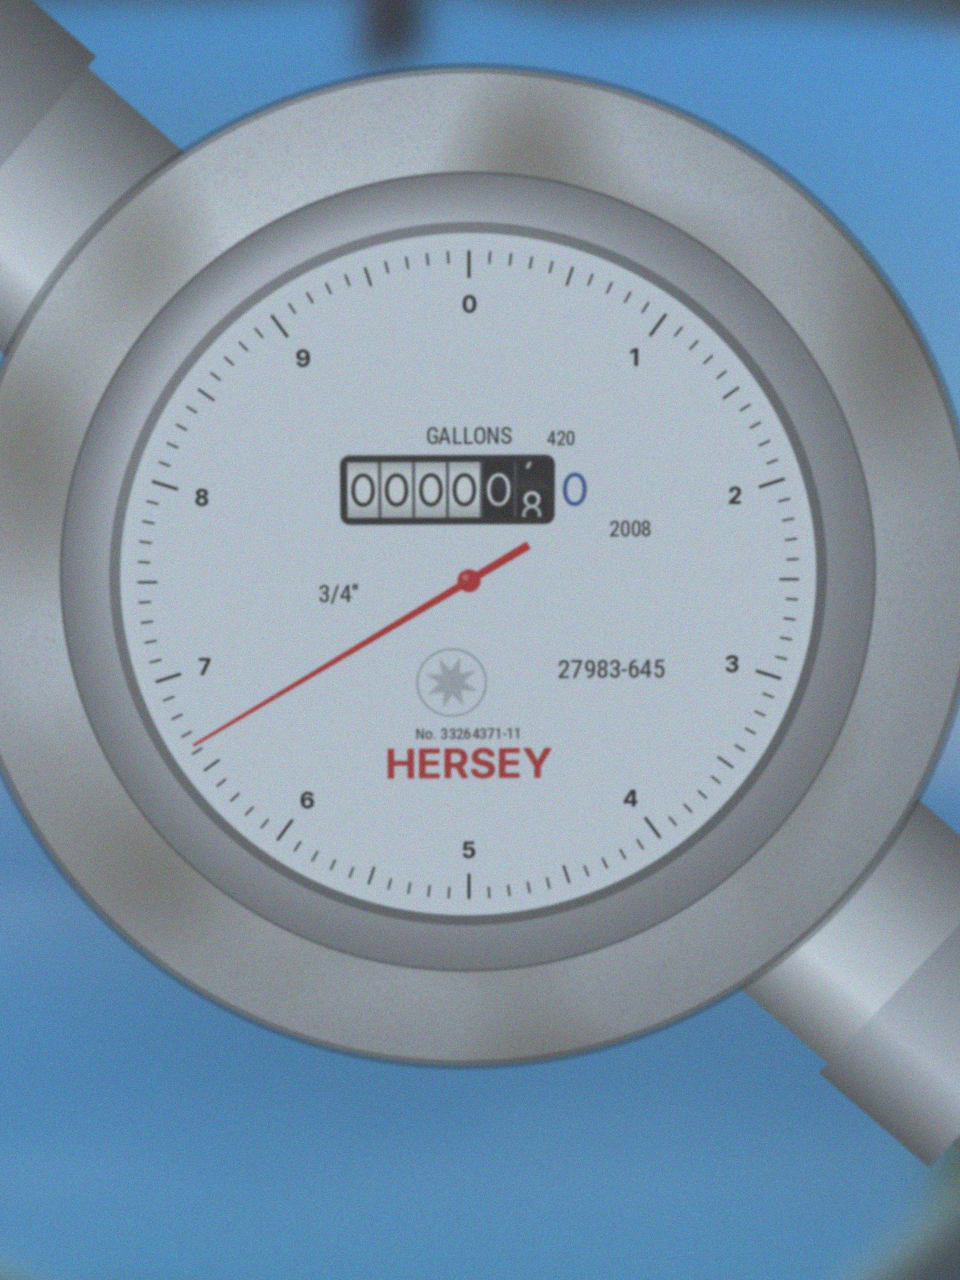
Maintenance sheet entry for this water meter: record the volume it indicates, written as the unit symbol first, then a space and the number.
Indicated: gal 76.6
